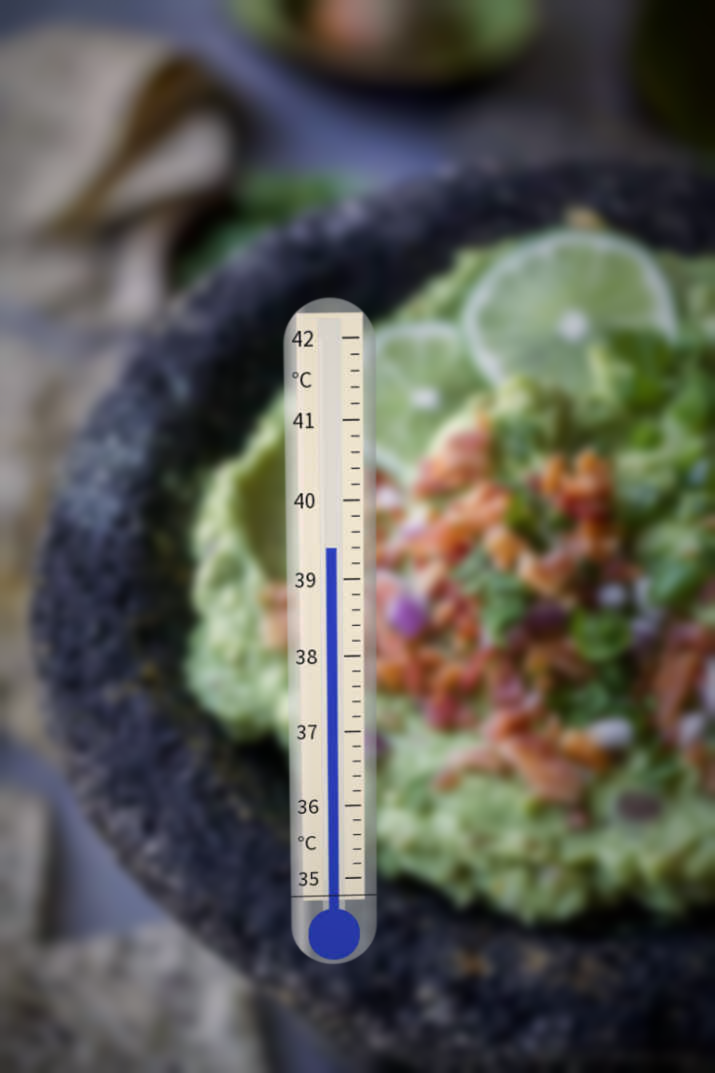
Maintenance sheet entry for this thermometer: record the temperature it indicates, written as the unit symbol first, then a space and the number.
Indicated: °C 39.4
